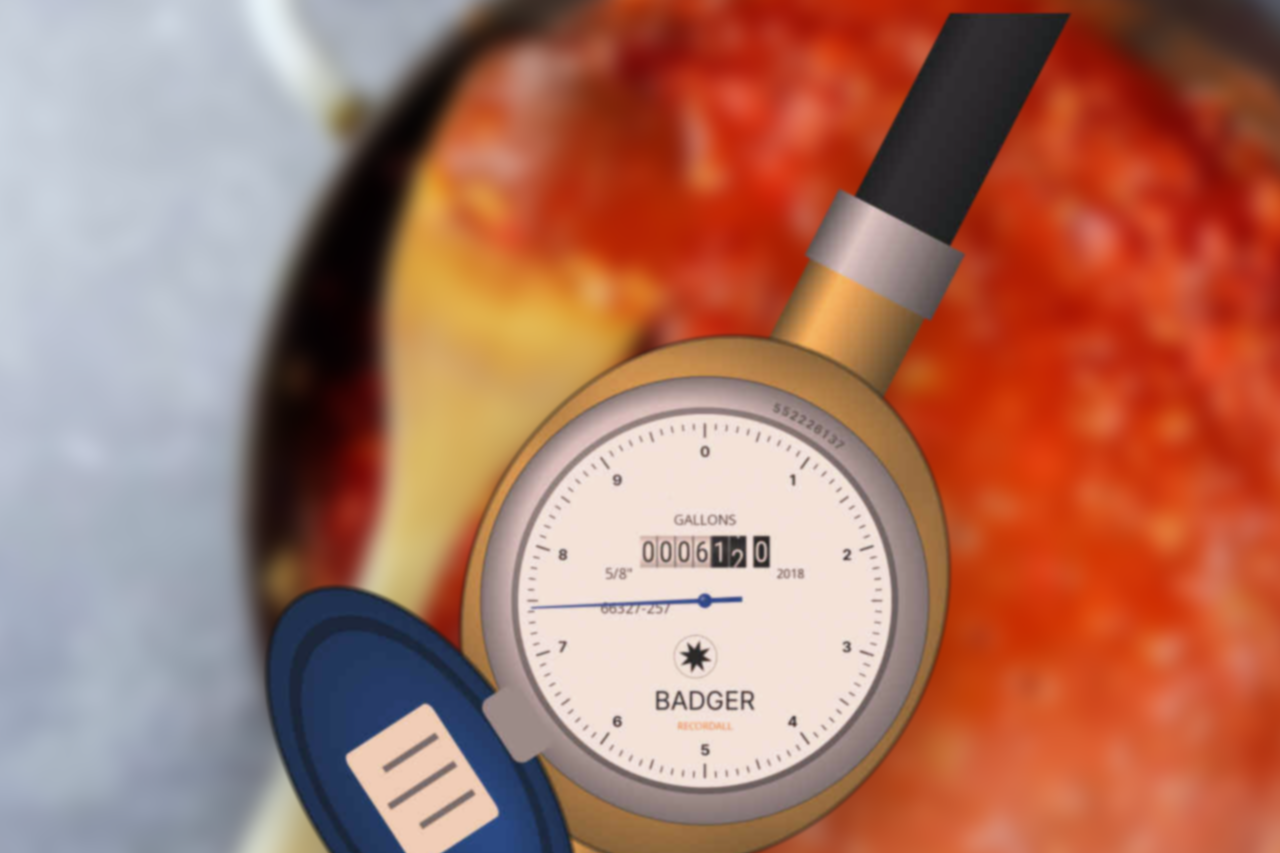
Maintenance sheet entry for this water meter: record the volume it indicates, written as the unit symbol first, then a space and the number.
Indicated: gal 6117.4
